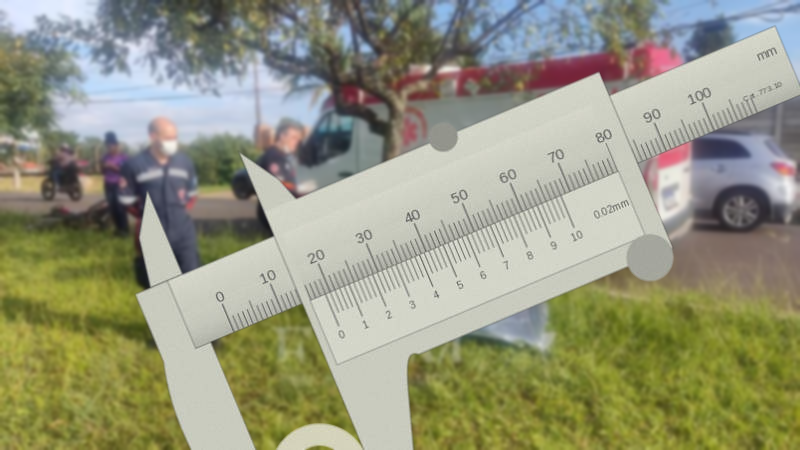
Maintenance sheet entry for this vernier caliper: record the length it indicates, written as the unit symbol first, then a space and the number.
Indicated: mm 19.0
